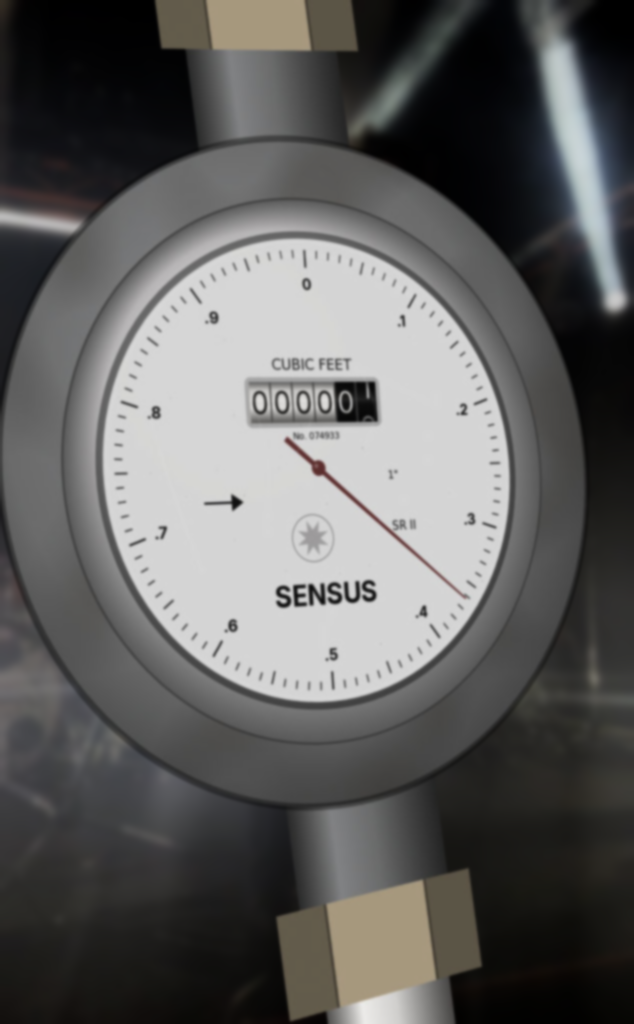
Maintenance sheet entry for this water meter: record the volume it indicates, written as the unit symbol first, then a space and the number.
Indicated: ft³ 1.36
